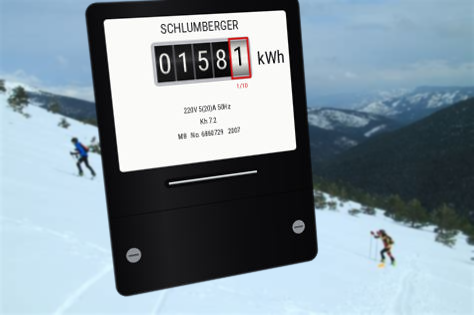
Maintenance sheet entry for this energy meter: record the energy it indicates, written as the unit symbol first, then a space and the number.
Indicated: kWh 158.1
